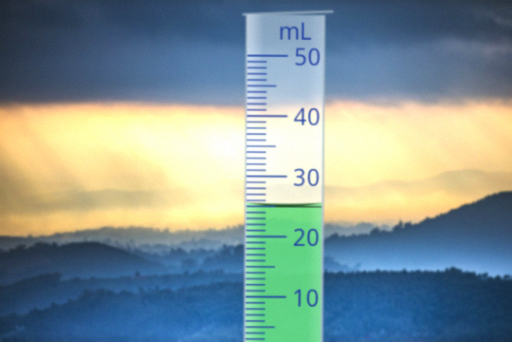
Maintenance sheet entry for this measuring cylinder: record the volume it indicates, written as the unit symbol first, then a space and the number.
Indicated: mL 25
